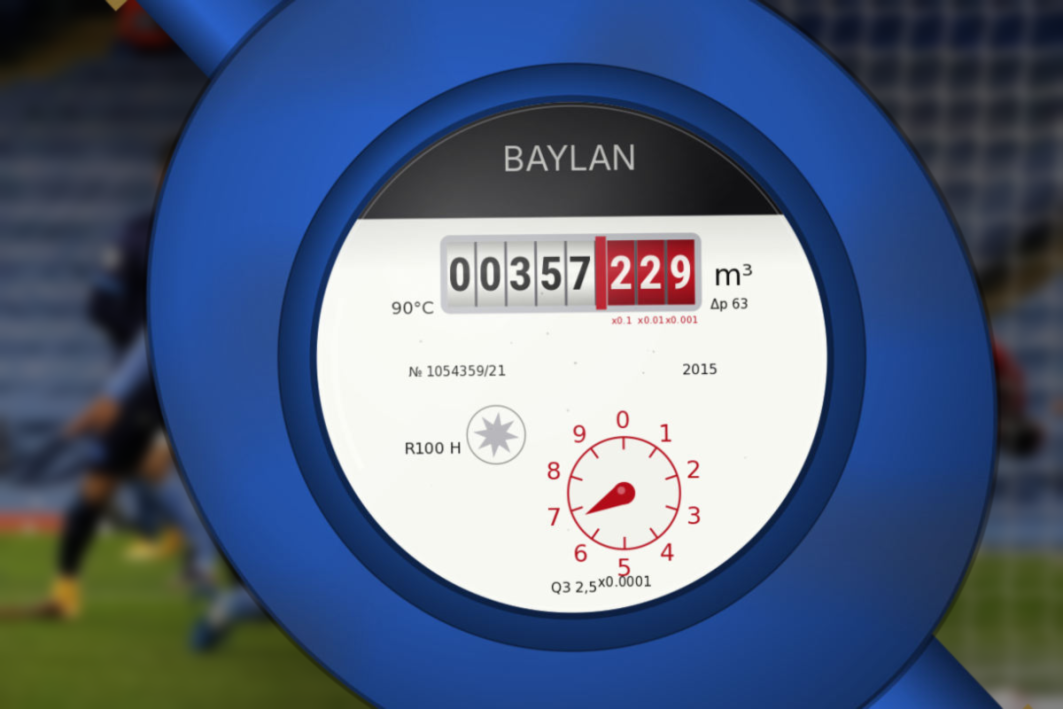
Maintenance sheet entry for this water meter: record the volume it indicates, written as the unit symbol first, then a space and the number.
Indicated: m³ 357.2296
